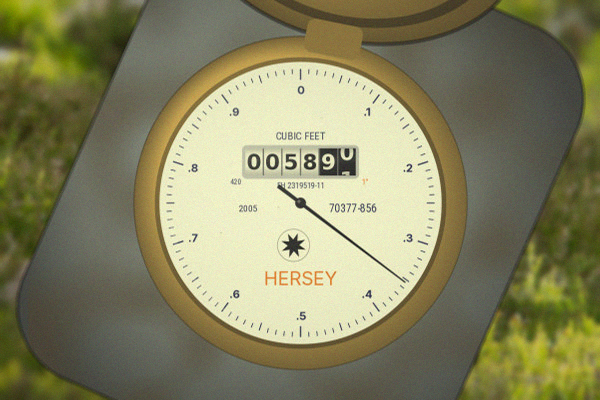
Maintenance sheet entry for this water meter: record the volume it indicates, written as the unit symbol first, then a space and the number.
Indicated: ft³ 5890.35
